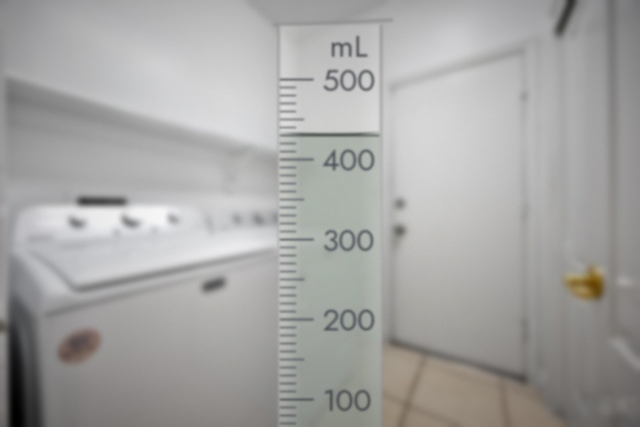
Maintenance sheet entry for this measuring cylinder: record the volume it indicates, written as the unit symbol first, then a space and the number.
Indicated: mL 430
